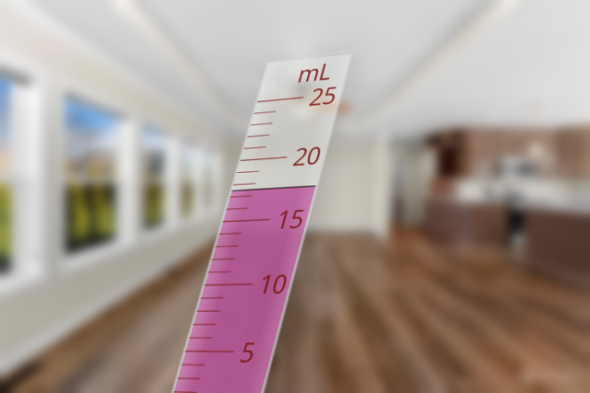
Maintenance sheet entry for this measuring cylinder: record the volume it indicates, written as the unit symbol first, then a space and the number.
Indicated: mL 17.5
